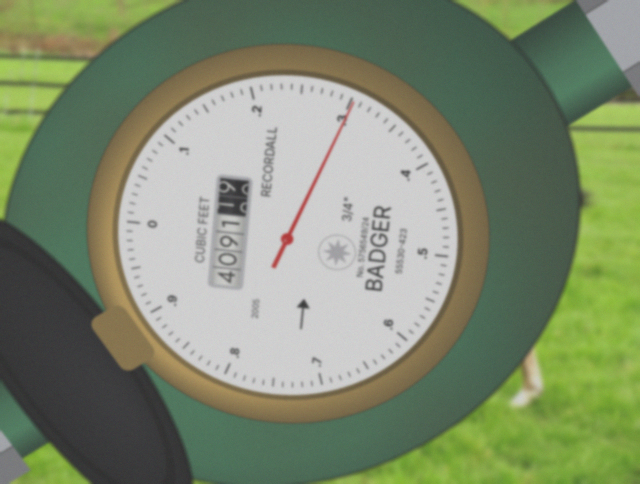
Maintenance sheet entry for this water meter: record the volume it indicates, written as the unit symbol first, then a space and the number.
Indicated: ft³ 409119.30
